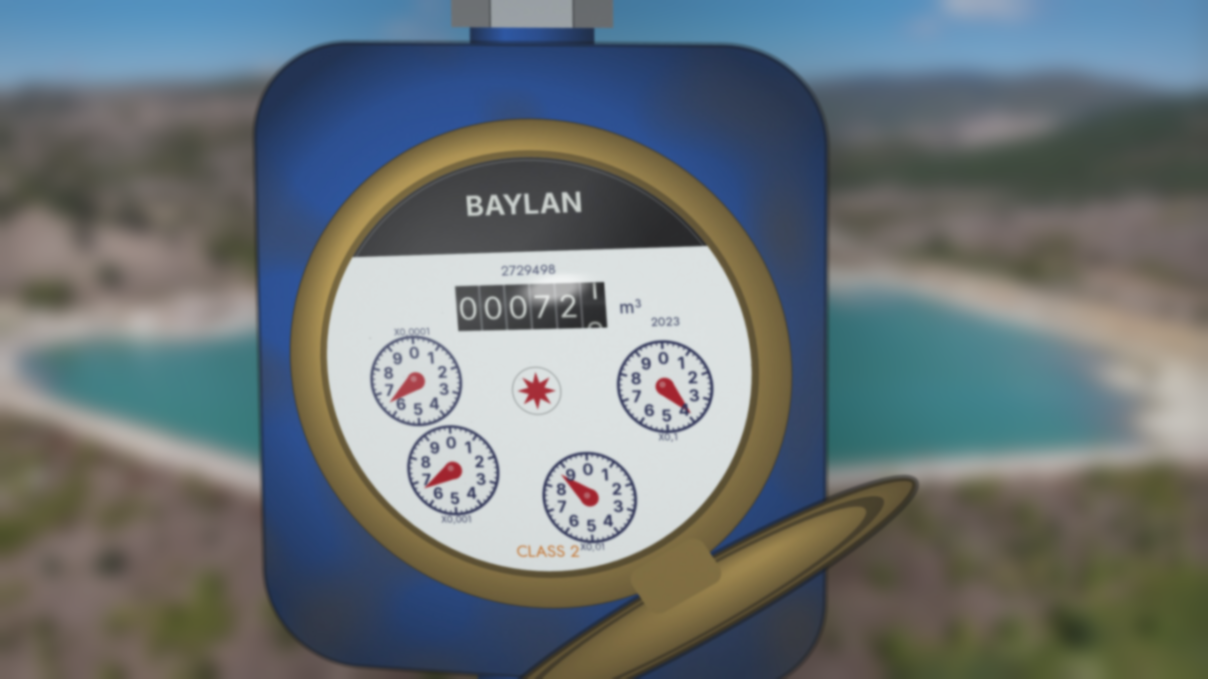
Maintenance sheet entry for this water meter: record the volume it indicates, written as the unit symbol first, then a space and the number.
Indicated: m³ 721.3866
